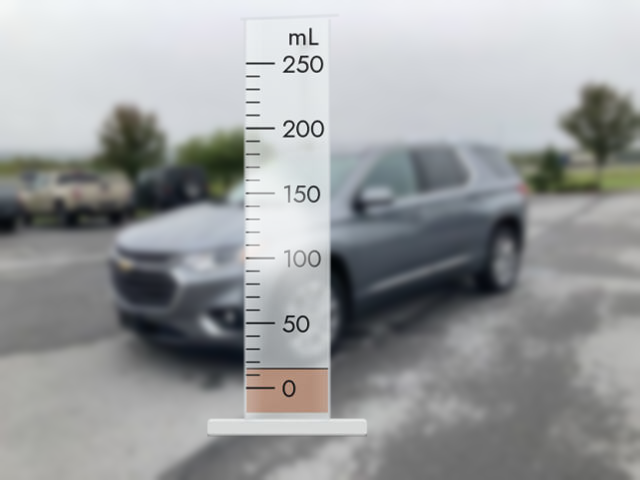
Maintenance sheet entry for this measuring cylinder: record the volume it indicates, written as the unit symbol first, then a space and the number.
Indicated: mL 15
